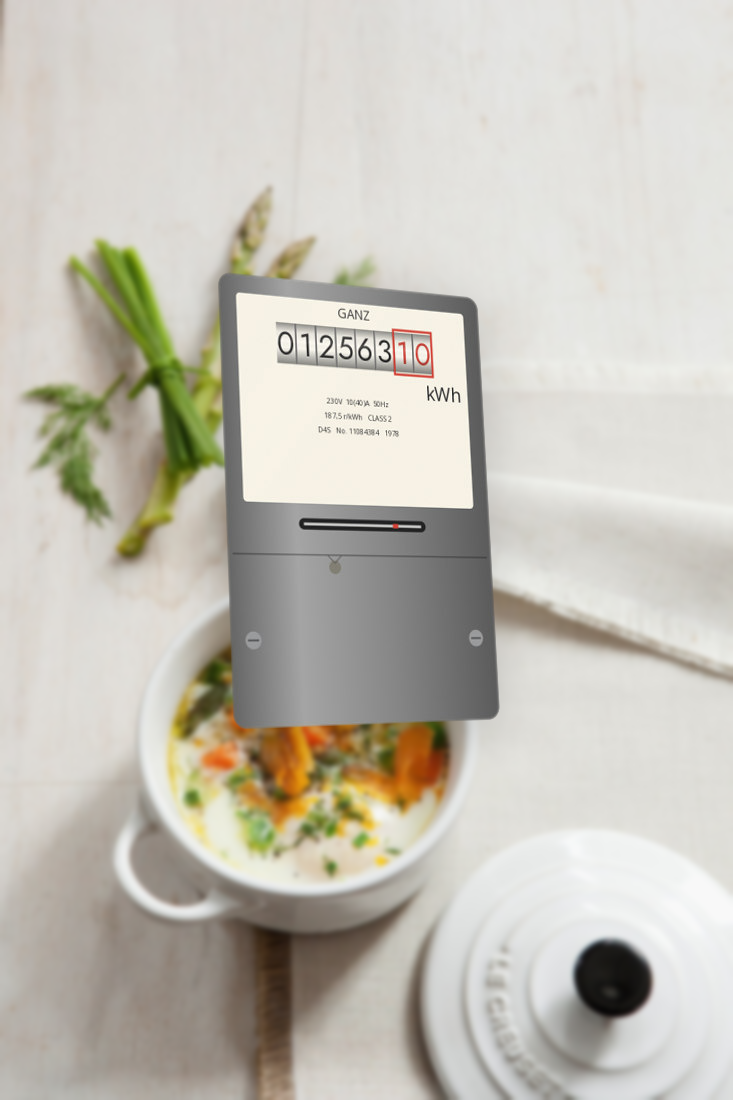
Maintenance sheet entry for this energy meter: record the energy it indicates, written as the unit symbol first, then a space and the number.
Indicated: kWh 12563.10
